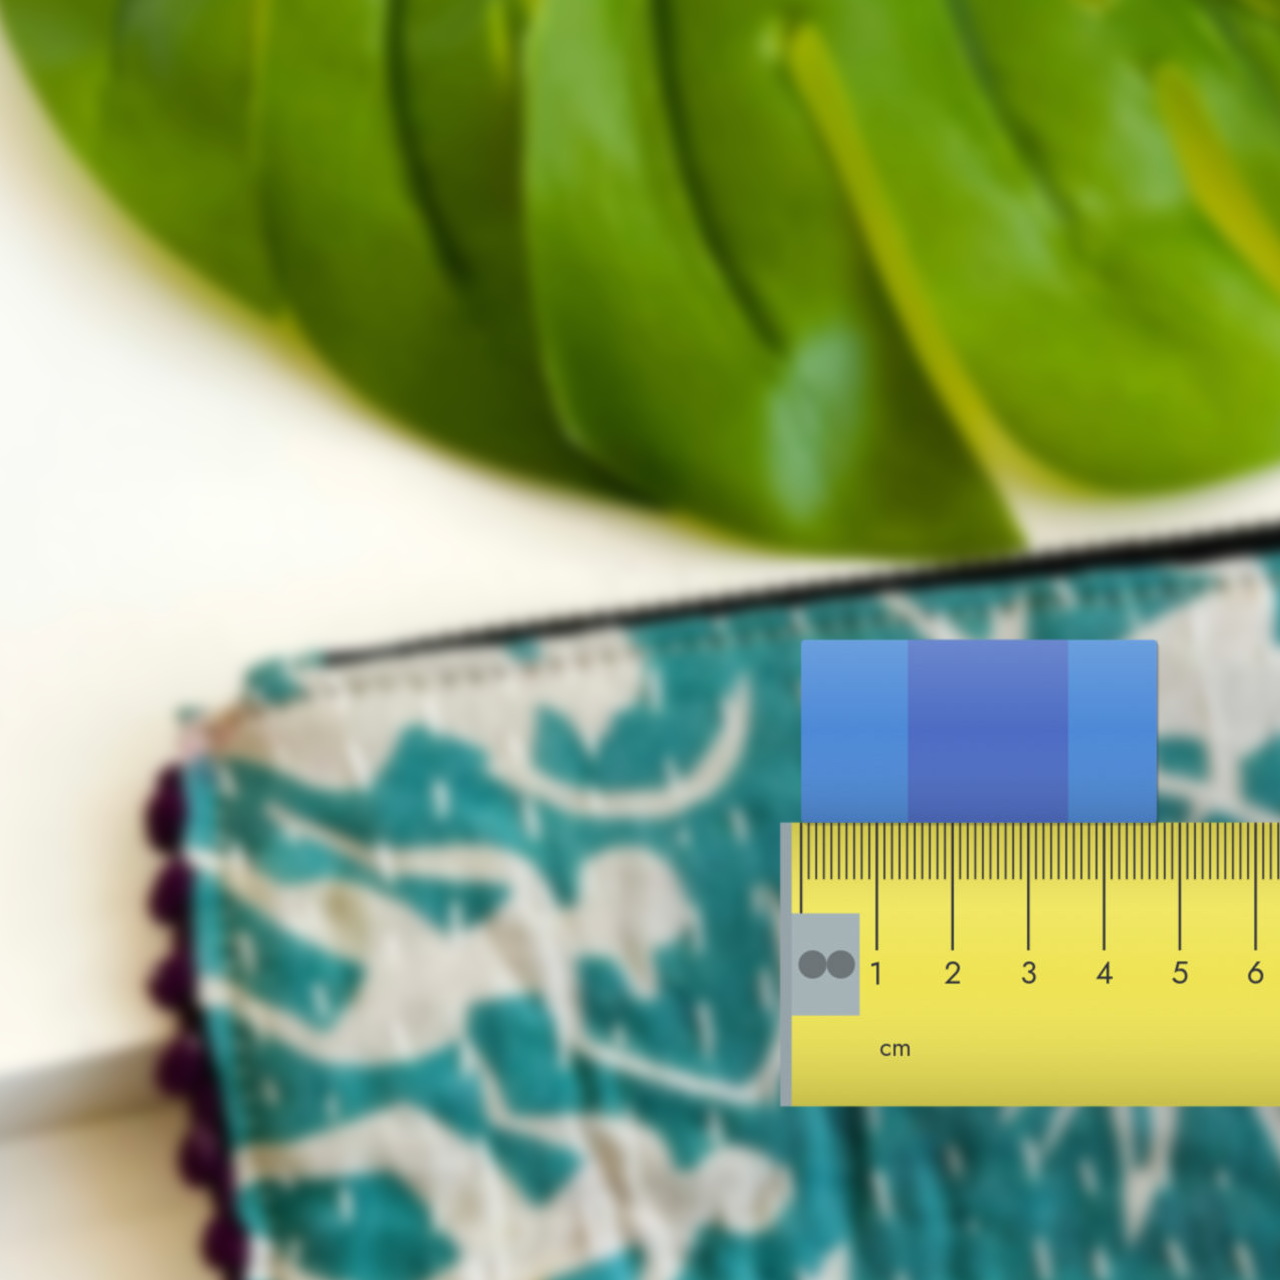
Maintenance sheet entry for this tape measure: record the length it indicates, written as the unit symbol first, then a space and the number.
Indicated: cm 4.7
